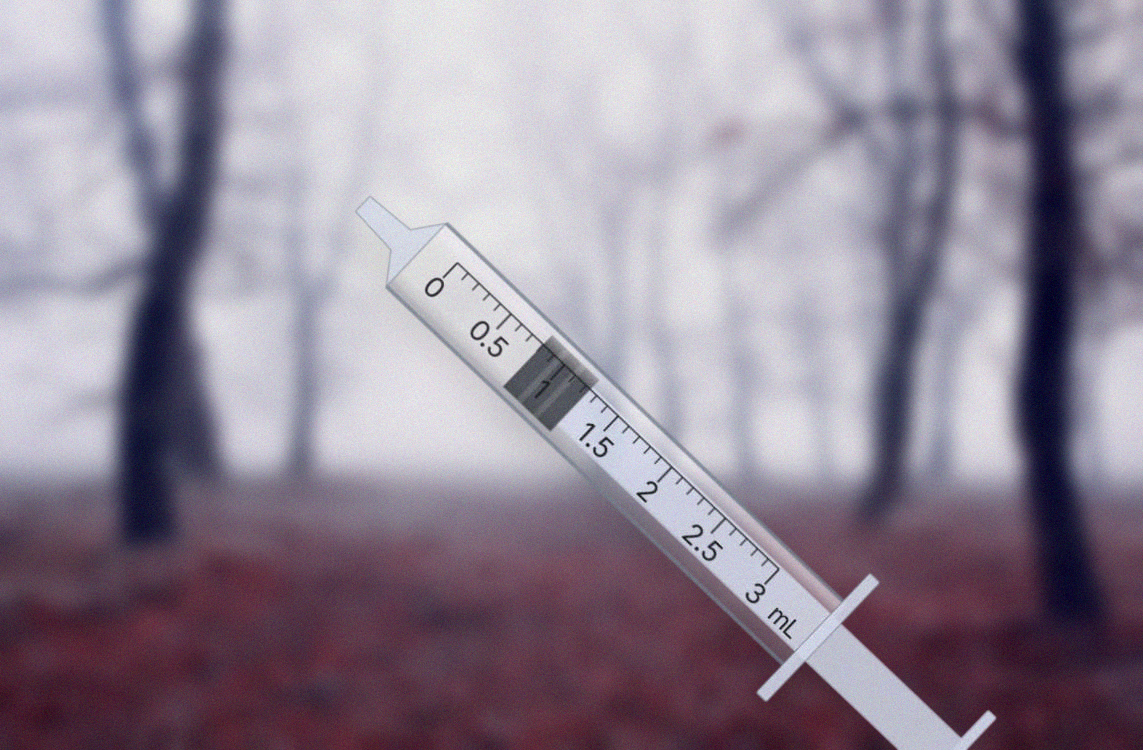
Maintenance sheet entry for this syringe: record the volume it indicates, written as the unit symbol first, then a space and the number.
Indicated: mL 0.8
